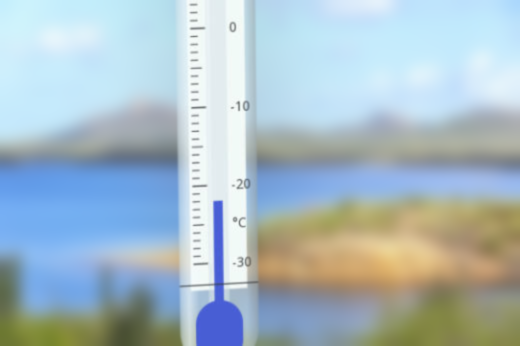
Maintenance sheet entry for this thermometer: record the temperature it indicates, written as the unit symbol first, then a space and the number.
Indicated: °C -22
